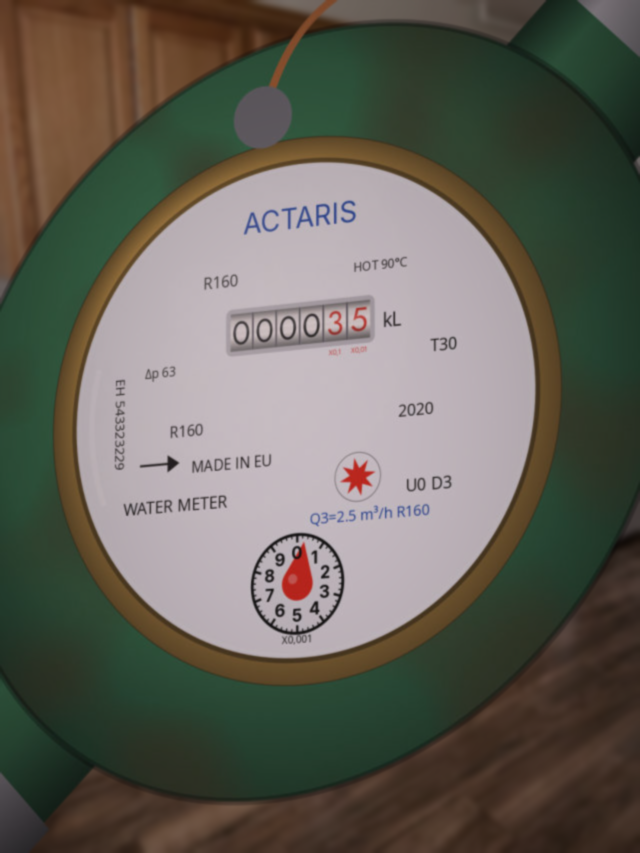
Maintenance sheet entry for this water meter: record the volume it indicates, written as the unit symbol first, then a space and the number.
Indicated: kL 0.350
